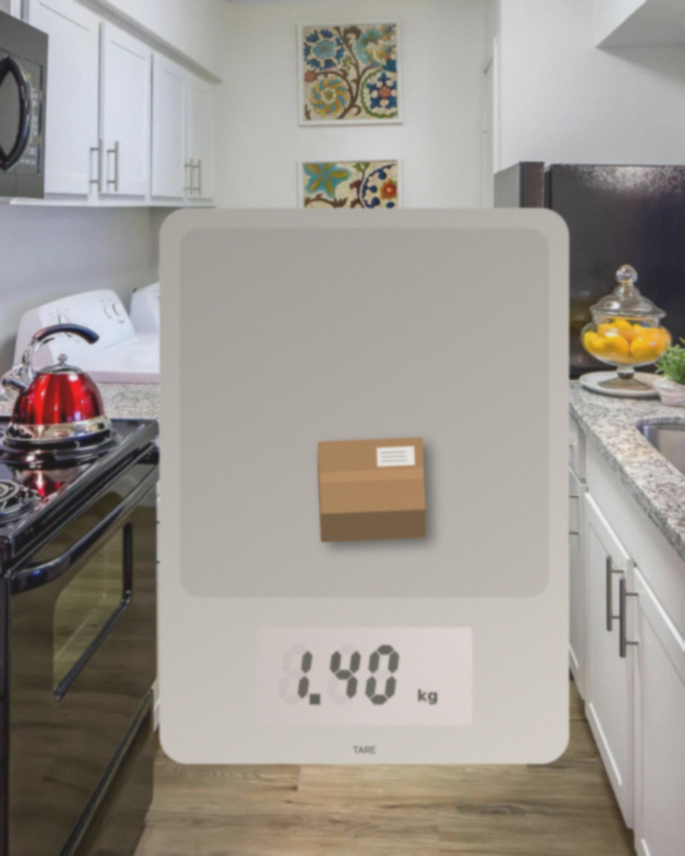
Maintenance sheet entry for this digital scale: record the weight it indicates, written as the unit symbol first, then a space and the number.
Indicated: kg 1.40
